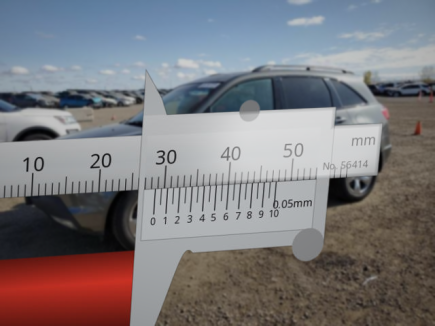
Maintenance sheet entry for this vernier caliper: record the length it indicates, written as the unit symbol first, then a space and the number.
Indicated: mm 28.6
